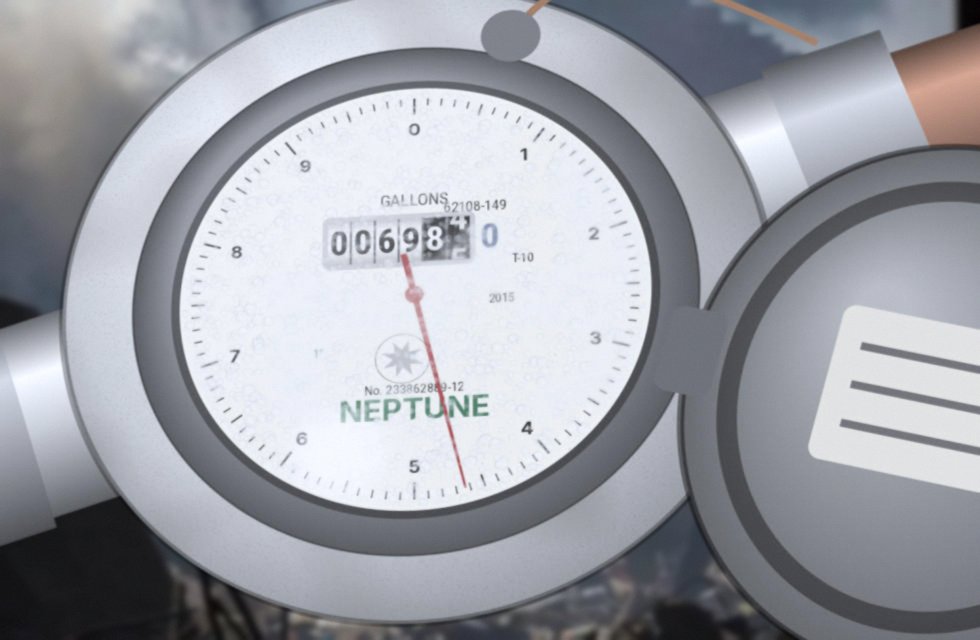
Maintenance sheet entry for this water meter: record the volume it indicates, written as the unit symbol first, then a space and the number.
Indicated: gal 69844.6
